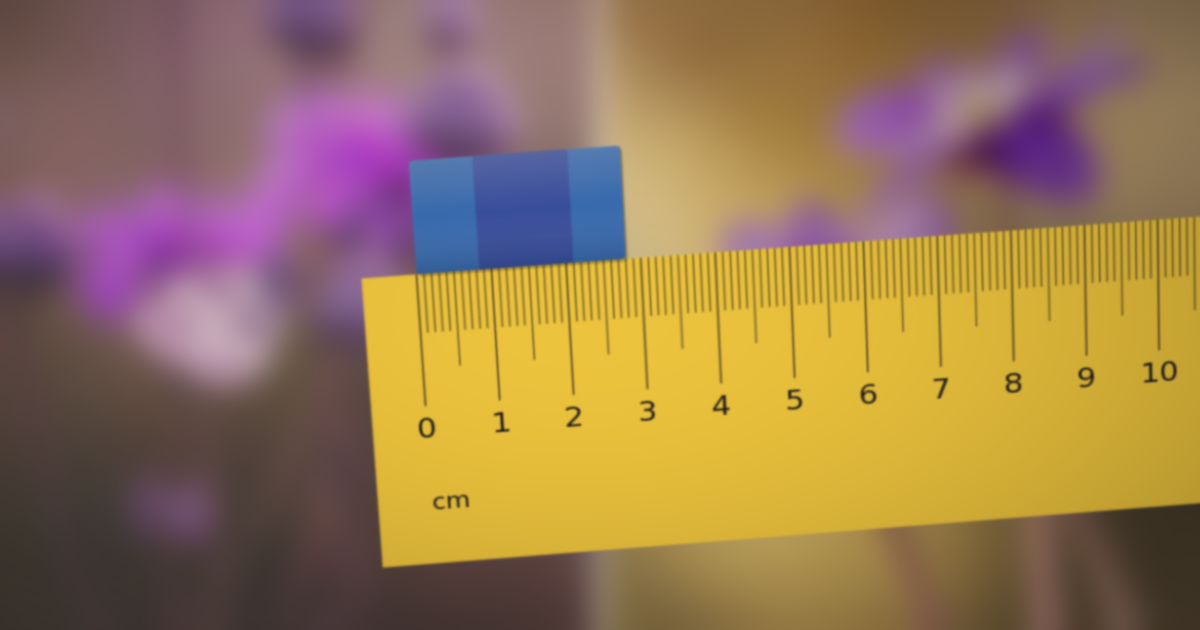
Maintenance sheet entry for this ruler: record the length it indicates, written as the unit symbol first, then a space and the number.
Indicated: cm 2.8
